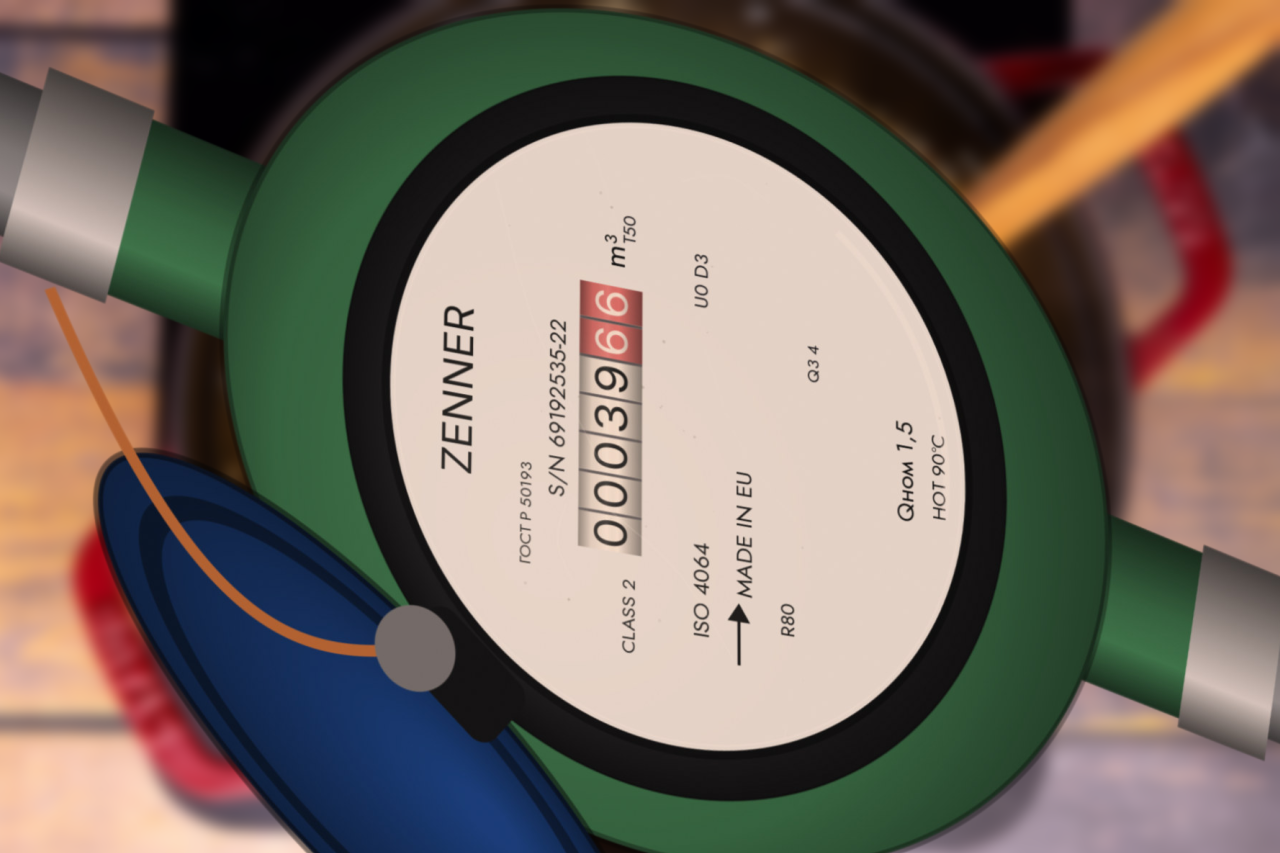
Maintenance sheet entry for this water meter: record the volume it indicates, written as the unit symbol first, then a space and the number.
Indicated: m³ 39.66
